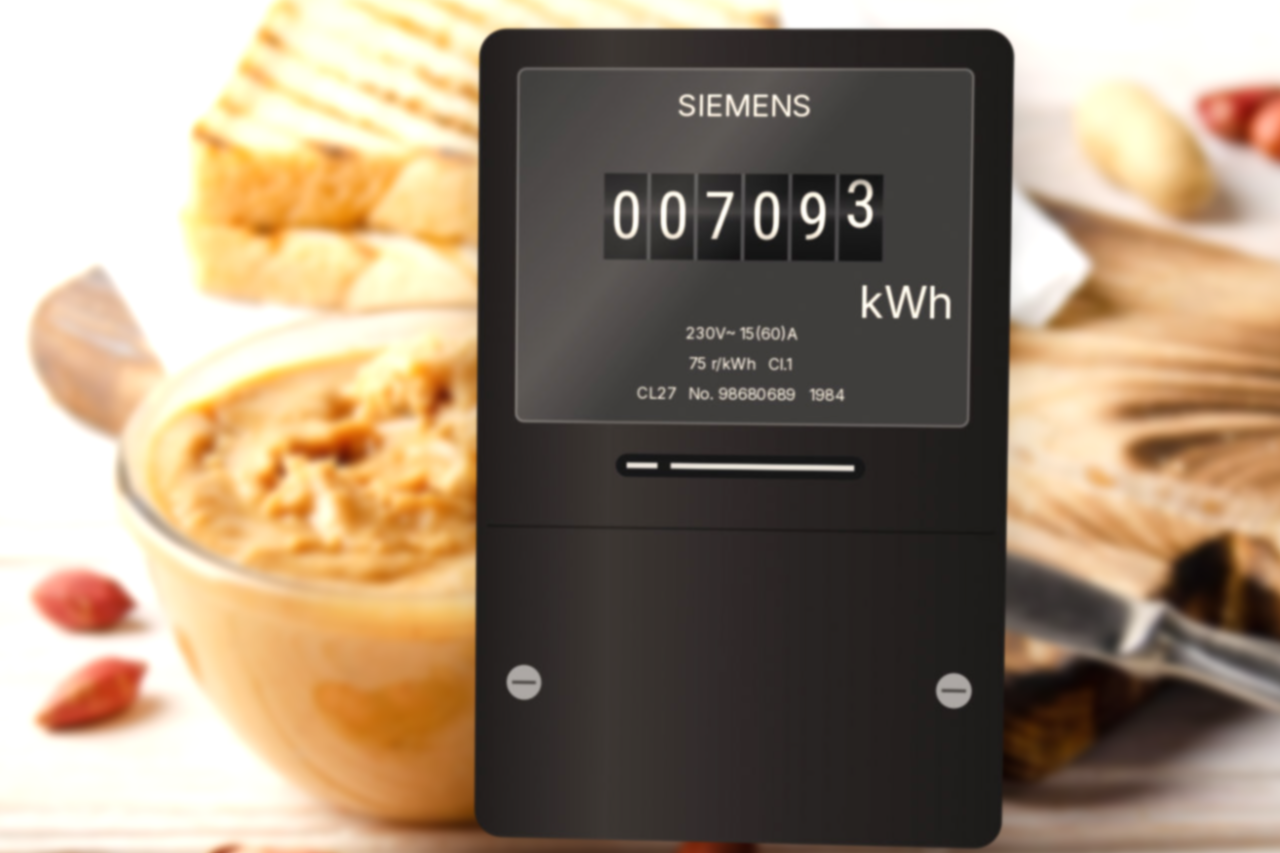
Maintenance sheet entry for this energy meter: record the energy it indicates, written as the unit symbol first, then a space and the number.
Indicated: kWh 7093
